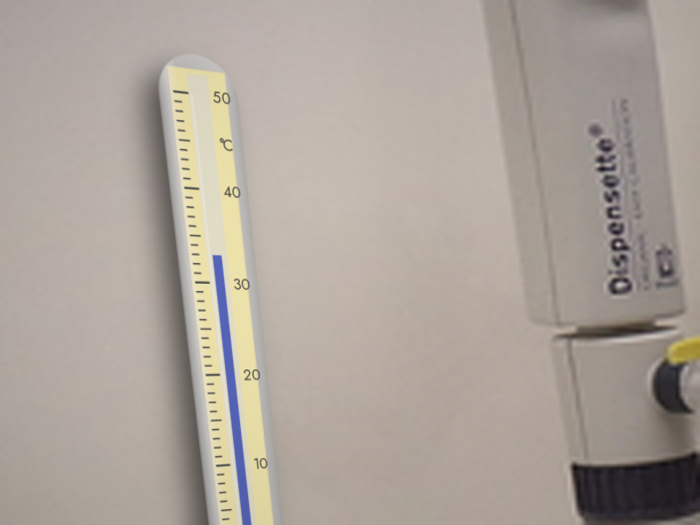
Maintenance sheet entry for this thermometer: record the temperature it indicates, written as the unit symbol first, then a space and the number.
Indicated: °C 33
